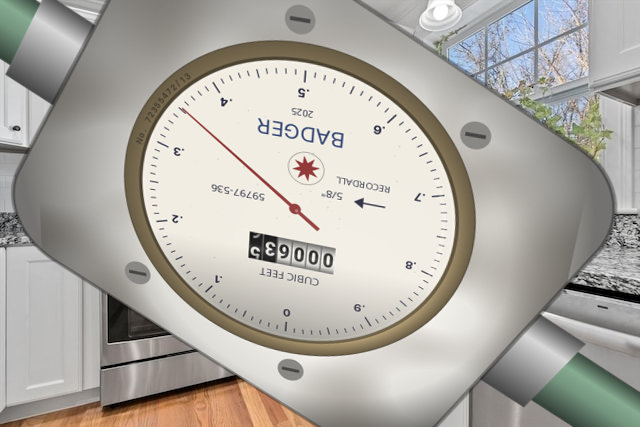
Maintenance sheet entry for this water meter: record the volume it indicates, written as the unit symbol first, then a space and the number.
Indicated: ft³ 635.35
